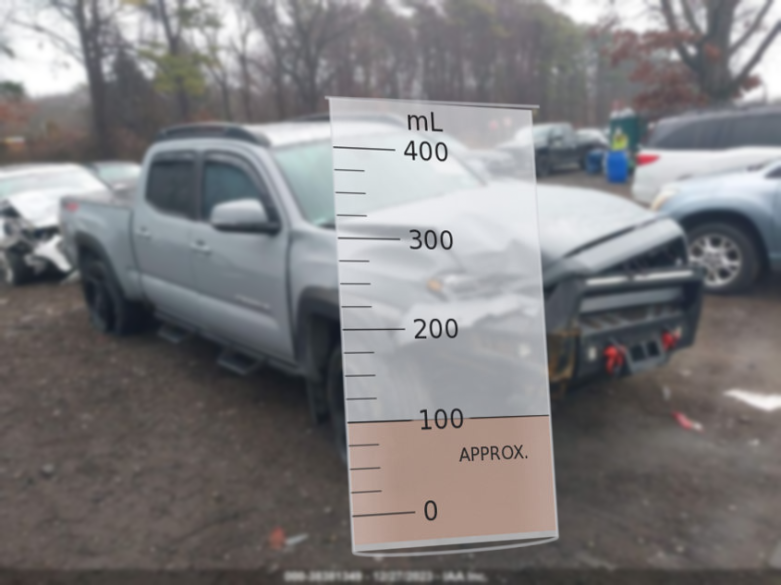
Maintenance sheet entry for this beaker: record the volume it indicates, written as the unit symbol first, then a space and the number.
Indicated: mL 100
